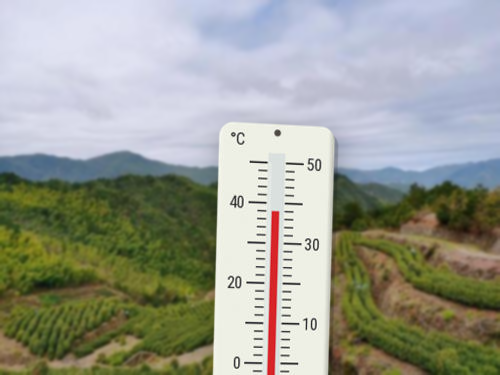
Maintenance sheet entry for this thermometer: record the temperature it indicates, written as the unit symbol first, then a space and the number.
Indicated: °C 38
